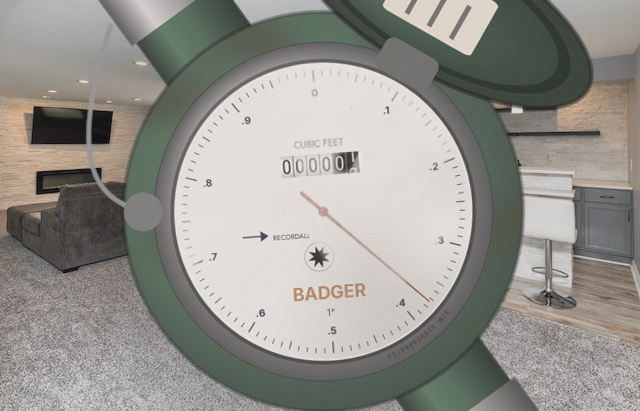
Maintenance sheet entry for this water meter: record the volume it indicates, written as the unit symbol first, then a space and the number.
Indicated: ft³ 1.37
